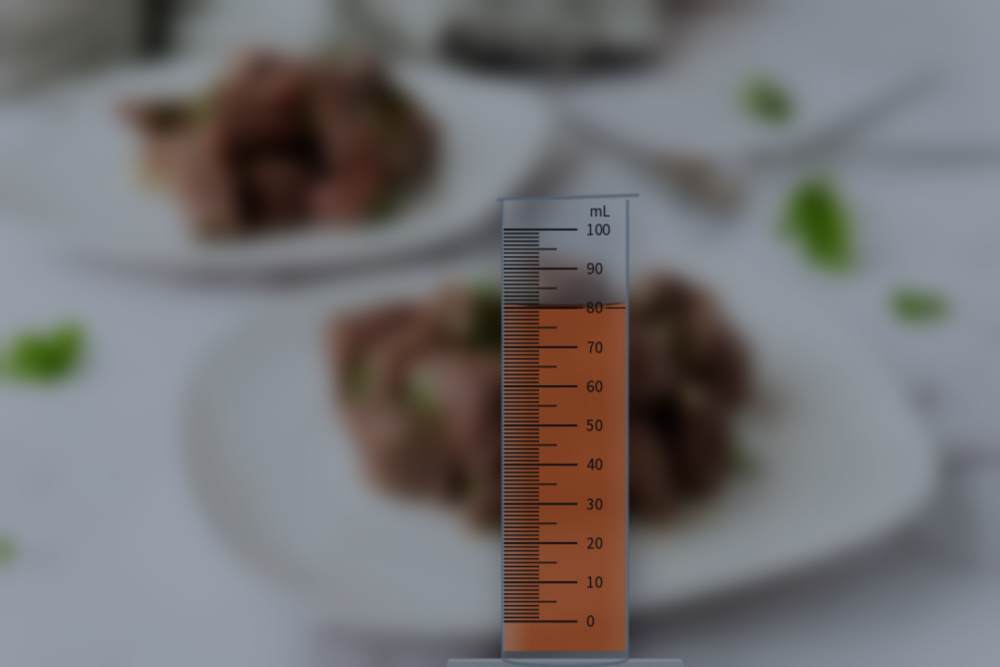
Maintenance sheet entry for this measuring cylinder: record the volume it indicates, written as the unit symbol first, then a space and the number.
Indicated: mL 80
